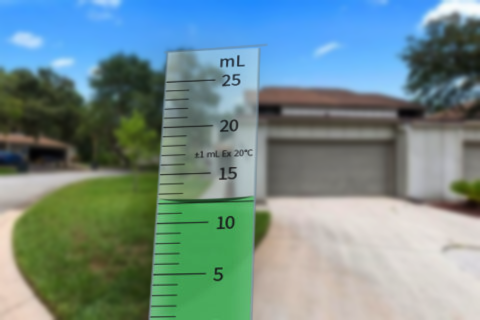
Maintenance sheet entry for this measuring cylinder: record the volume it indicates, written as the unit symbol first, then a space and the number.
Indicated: mL 12
